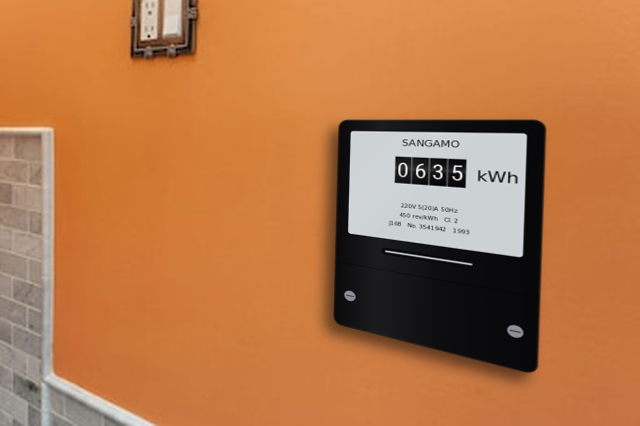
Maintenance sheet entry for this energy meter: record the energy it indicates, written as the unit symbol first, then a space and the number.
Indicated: kWh 635
